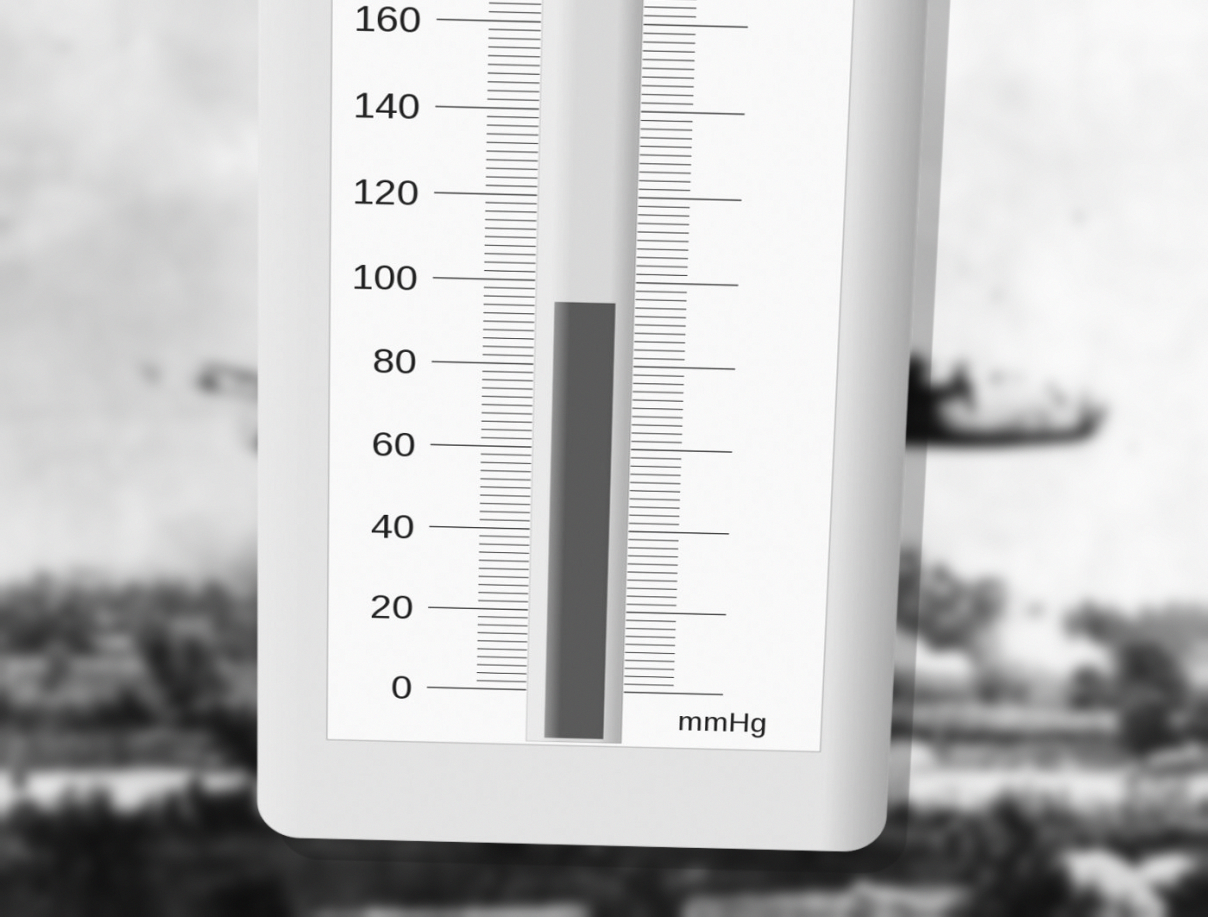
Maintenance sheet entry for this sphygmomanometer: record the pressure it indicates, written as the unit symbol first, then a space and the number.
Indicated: mmHg 95
